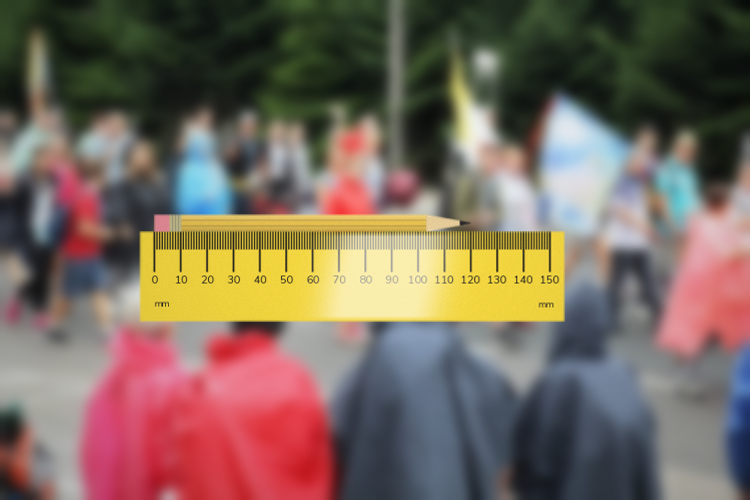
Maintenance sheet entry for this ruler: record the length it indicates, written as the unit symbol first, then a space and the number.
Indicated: mm 120
